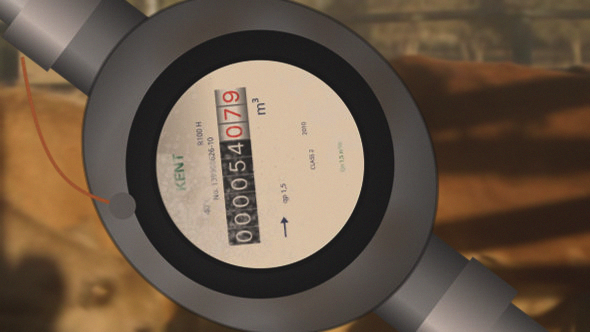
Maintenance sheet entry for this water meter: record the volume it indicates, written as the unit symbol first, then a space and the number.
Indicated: m³ 54.079
